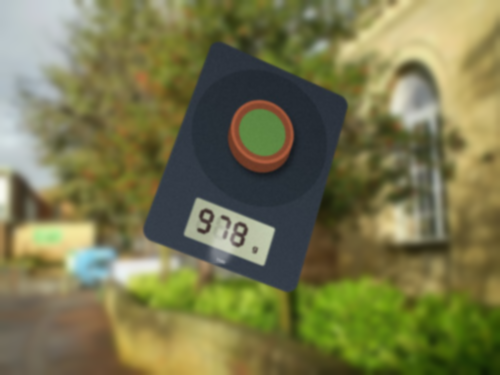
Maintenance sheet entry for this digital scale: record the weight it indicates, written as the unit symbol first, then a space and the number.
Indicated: g 978
